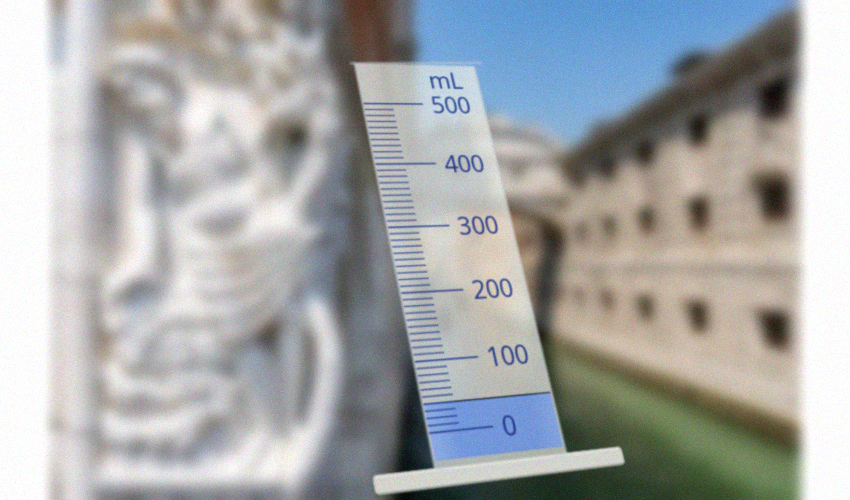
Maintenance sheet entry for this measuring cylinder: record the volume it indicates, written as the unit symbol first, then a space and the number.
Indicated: mL 40
